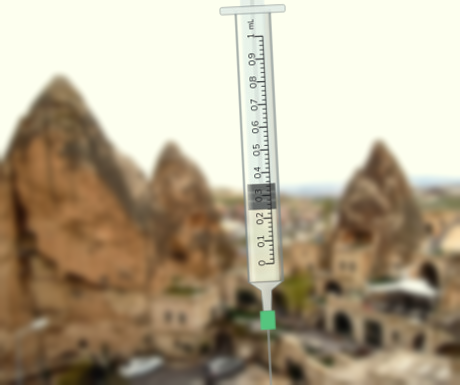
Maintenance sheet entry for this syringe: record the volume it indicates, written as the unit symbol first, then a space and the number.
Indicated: mL 0.24
